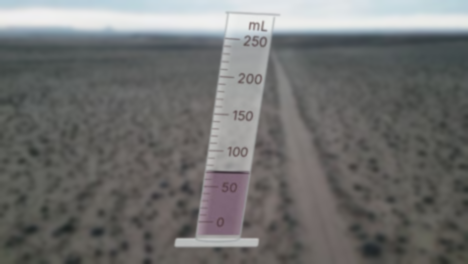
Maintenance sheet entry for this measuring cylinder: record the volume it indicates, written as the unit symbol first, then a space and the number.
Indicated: mL 70
